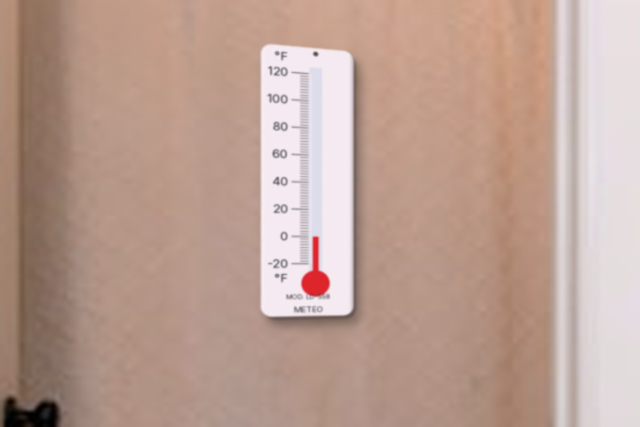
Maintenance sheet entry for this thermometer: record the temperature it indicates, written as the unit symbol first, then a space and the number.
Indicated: °F 0
